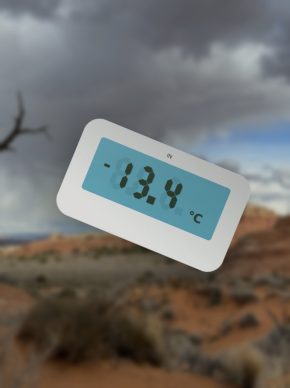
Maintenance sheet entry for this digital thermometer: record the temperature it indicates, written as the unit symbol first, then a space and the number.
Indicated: °C -13.4
